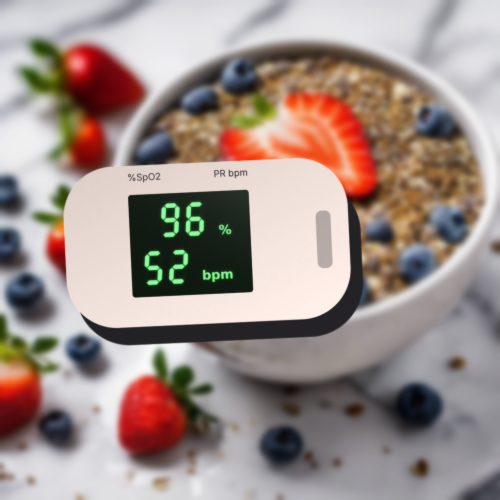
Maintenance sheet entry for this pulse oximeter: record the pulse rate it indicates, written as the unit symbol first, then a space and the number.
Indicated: bpm 52
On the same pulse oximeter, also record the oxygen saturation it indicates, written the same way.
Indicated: % 96
